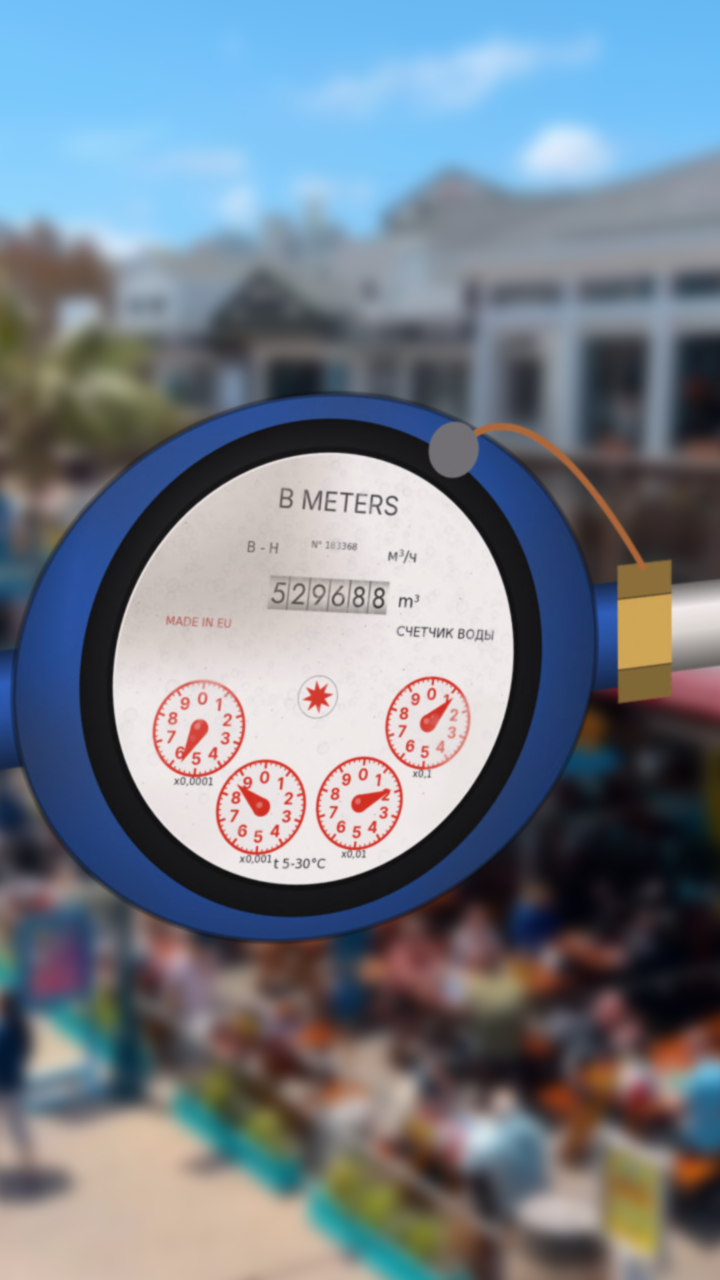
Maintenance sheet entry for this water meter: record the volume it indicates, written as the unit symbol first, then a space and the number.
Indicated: m³ 529688.1185
